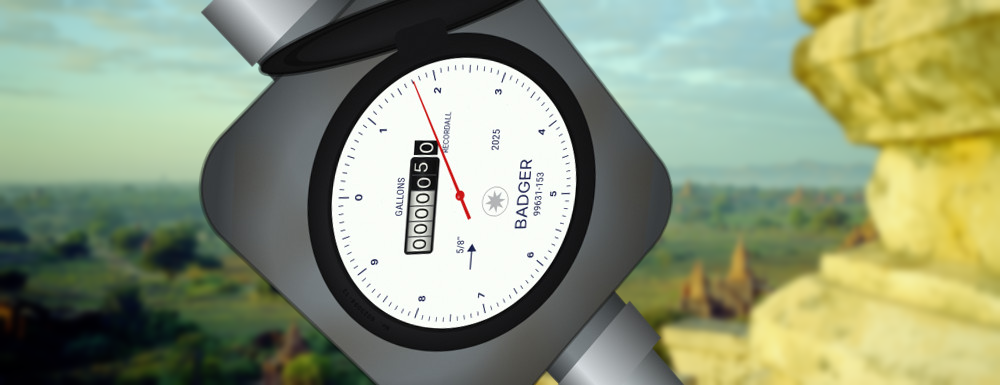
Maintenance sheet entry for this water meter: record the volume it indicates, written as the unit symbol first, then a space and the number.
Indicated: gal 51.7
